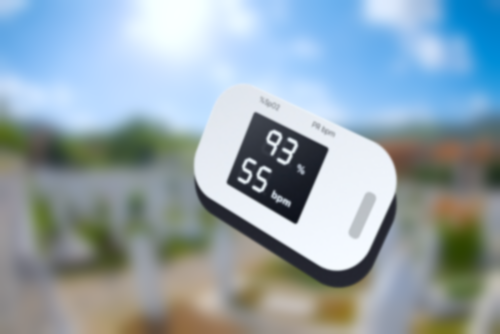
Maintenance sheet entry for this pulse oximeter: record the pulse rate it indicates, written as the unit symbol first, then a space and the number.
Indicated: bpm 55
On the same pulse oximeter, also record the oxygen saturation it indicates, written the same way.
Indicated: % 93
